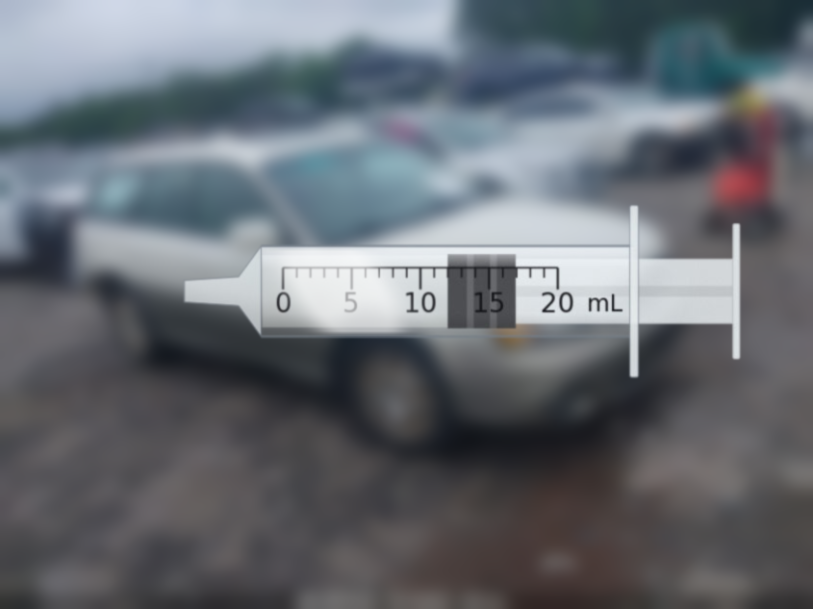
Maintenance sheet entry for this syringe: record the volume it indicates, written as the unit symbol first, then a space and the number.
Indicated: mL 12
